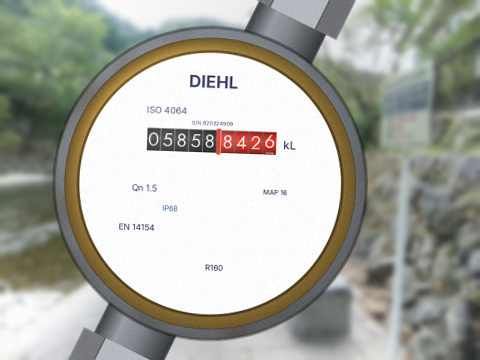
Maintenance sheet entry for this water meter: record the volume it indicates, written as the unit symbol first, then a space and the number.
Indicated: kL 5858.8426
